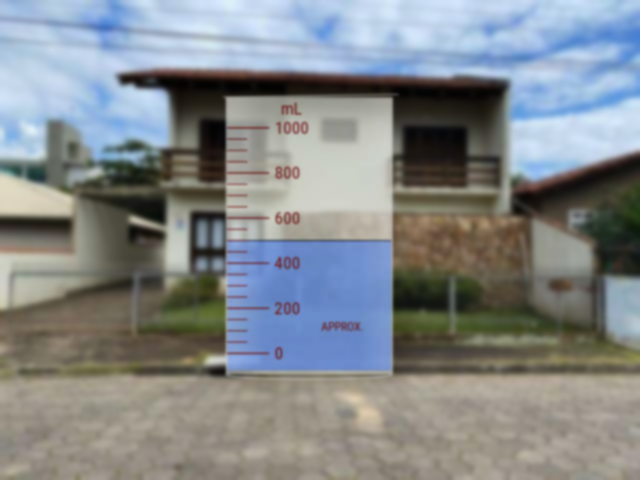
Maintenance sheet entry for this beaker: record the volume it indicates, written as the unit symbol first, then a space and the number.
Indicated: mL 500
